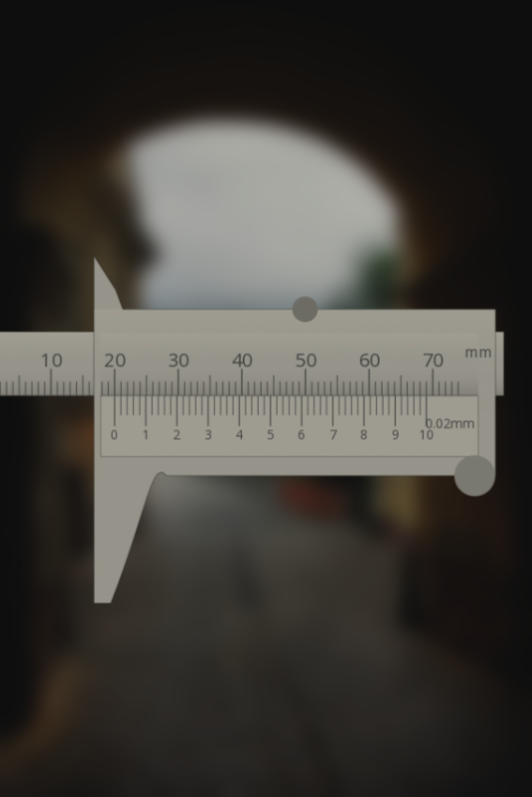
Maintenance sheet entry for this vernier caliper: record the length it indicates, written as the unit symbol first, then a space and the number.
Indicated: mm 20.0
